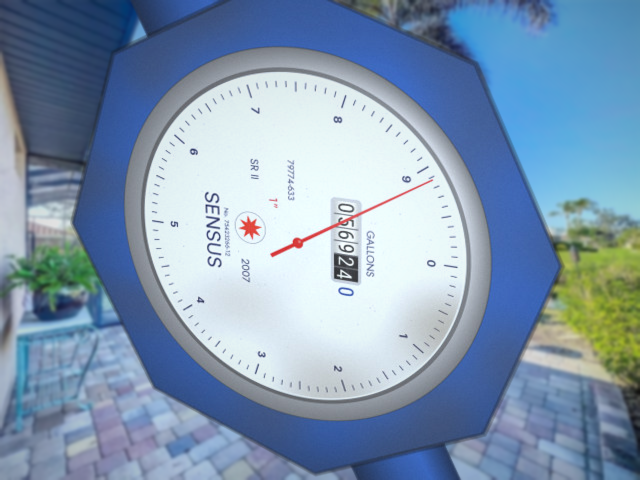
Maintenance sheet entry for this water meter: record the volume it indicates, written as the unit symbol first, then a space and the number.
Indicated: gal 569239.1
